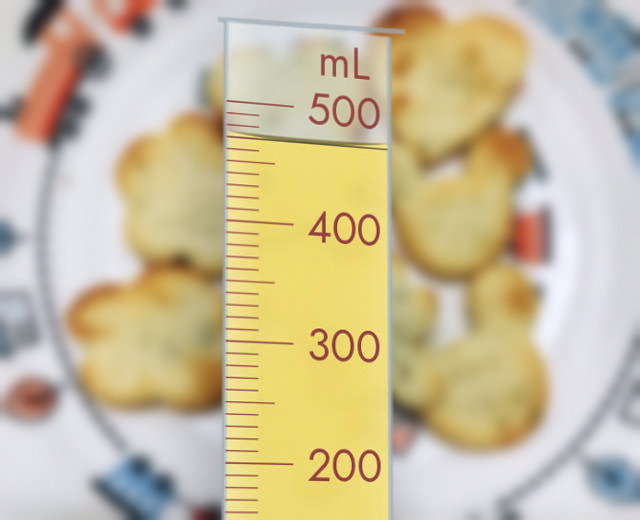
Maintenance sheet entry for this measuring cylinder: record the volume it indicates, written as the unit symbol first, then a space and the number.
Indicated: mL 470
